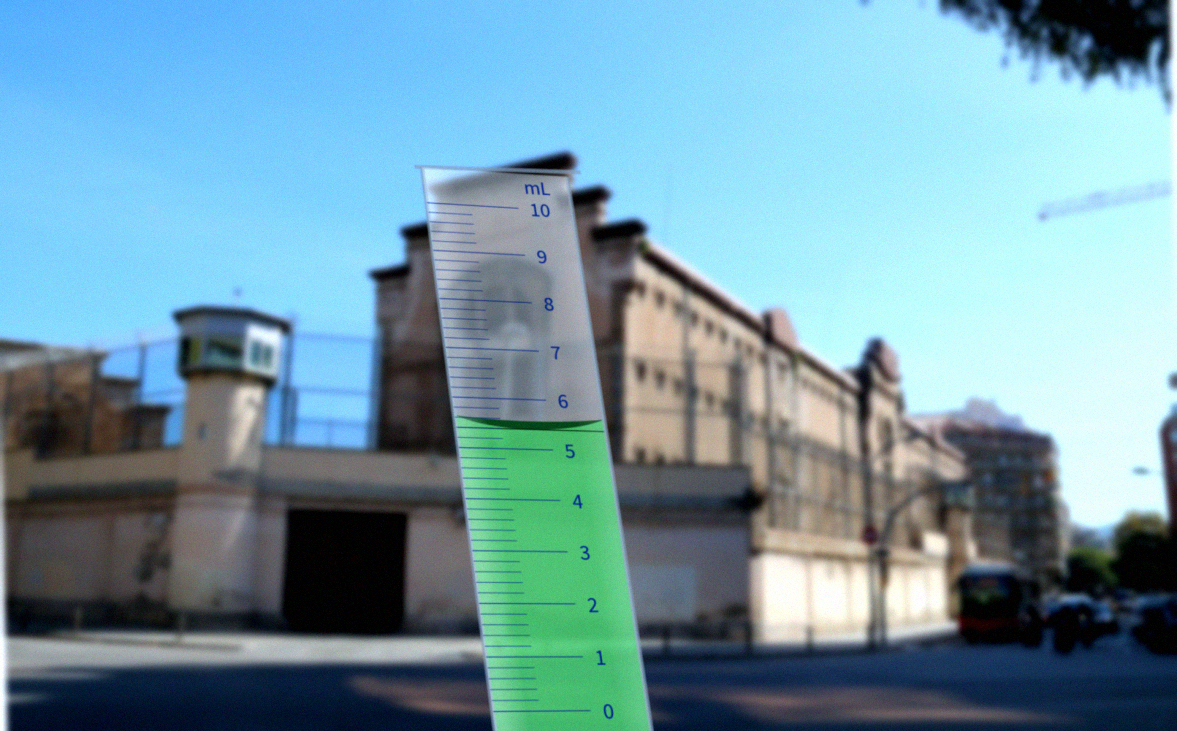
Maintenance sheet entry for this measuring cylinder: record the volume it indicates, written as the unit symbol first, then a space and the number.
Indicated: mL 5.4
